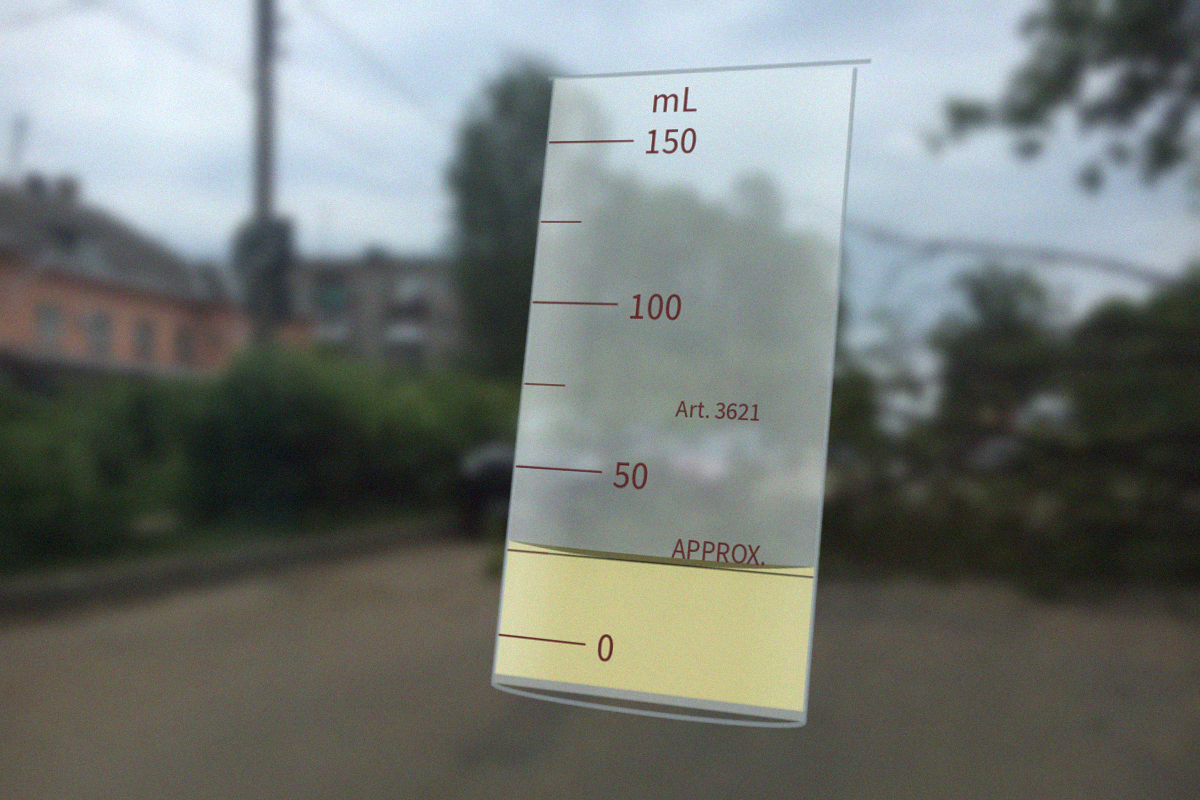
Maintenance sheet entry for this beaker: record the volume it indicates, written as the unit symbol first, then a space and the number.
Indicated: mL 25
